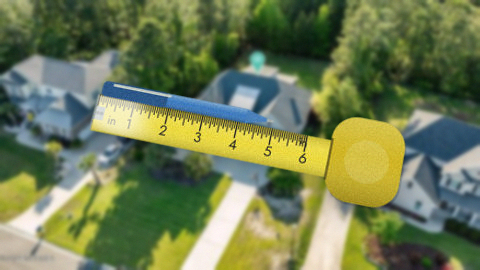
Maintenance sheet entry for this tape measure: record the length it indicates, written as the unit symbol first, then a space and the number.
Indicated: in 5
